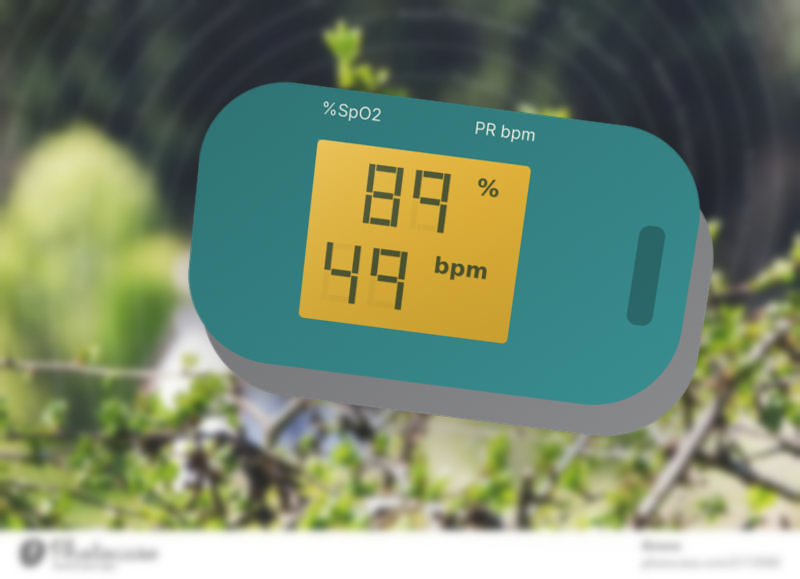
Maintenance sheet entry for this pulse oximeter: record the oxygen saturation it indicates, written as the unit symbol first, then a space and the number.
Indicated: % 89
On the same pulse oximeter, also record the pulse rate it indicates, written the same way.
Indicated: bpm 49
